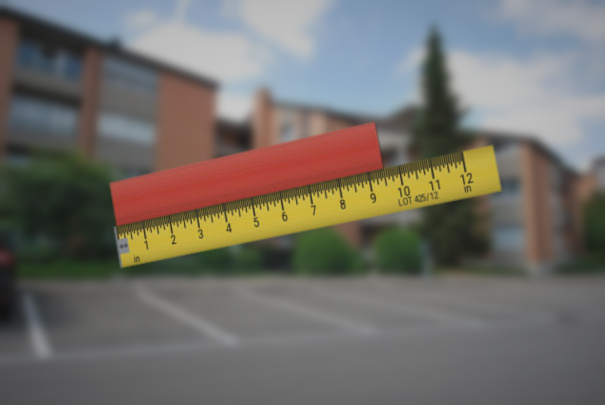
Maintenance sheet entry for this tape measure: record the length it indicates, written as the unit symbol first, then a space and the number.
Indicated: in 9.5
